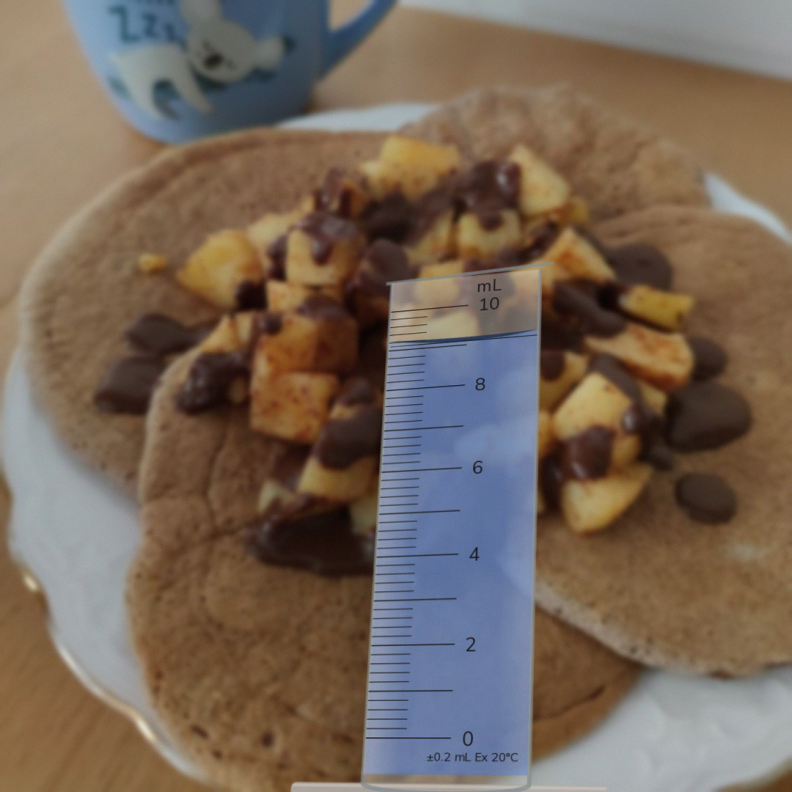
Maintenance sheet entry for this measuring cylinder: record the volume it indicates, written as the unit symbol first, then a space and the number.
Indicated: mL 9.1
